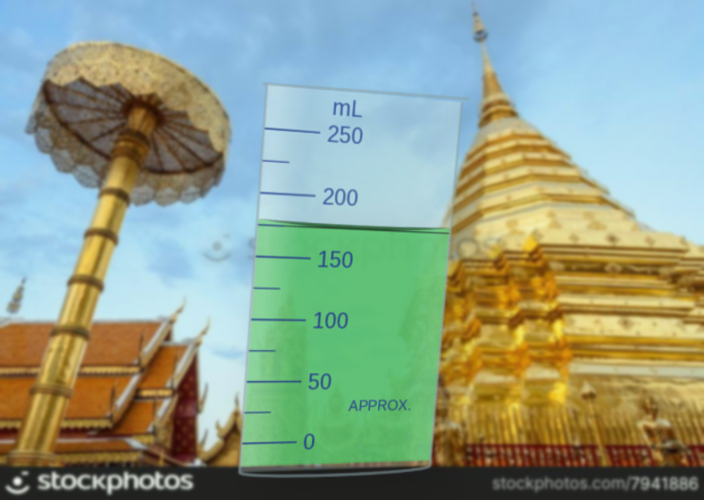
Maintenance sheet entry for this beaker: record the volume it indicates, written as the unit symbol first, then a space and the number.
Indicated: mL 175
